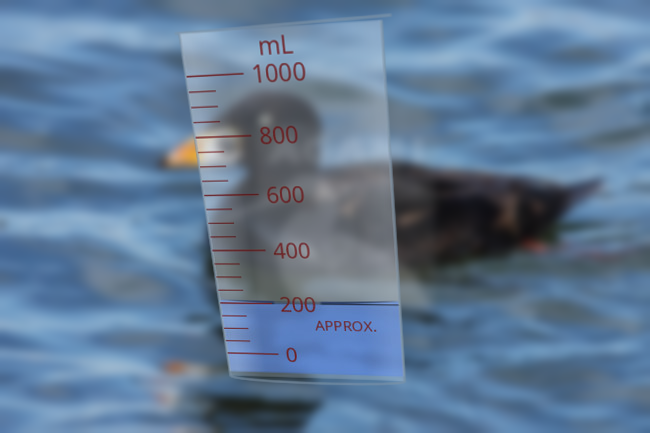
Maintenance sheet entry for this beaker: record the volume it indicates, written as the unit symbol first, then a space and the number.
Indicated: mL 200
